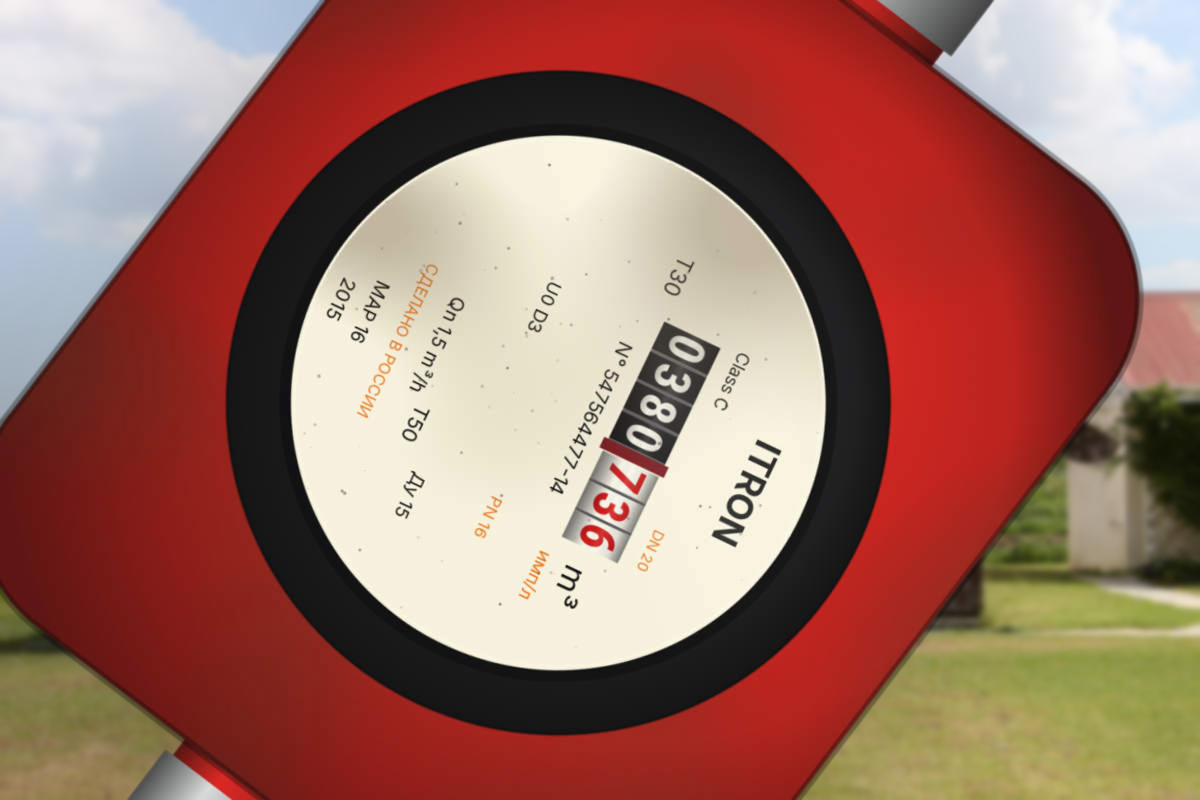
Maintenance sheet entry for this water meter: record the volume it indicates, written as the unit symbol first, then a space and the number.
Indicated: m³ 380.736
